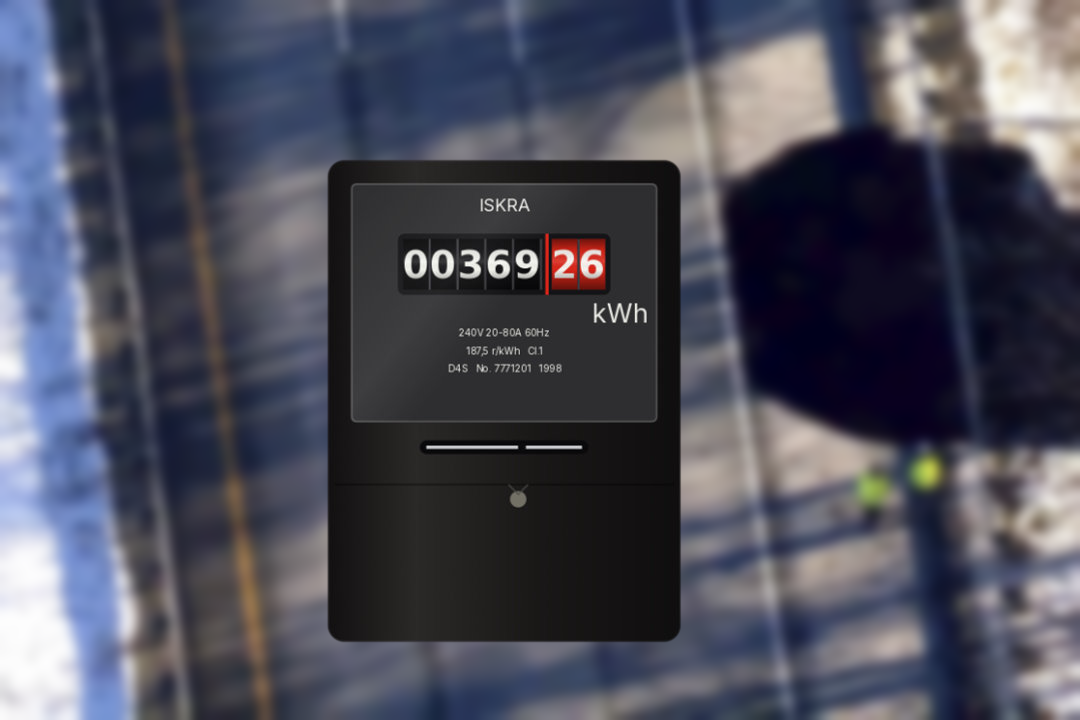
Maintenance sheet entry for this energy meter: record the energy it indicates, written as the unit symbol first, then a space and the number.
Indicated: kWh 369.26
